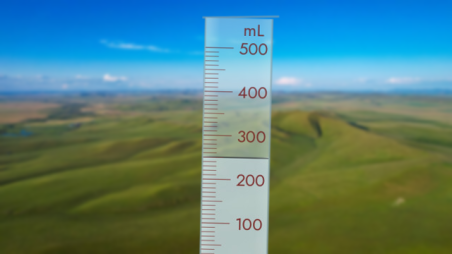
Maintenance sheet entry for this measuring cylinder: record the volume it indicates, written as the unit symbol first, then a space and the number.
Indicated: mL 250
